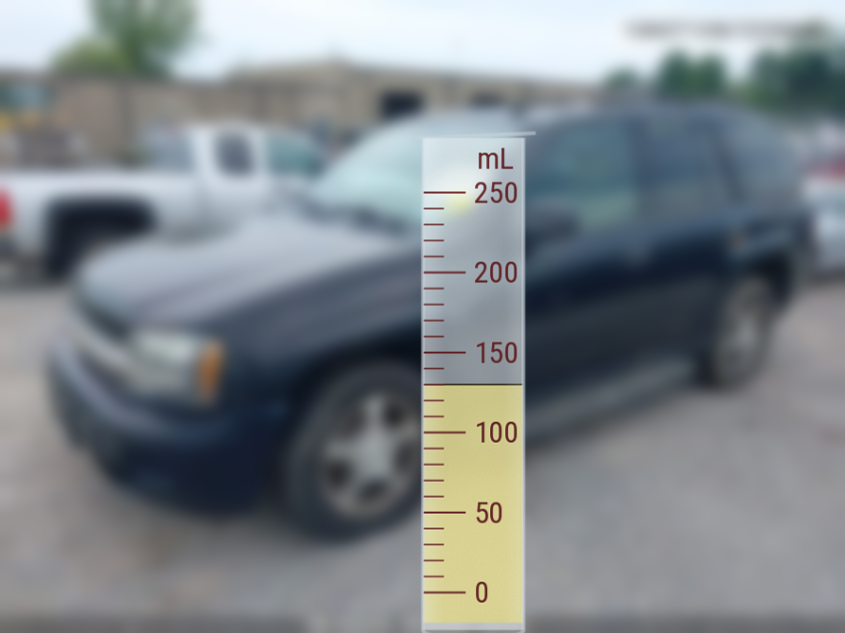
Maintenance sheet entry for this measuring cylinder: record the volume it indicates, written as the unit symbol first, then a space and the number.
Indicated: mL 130
